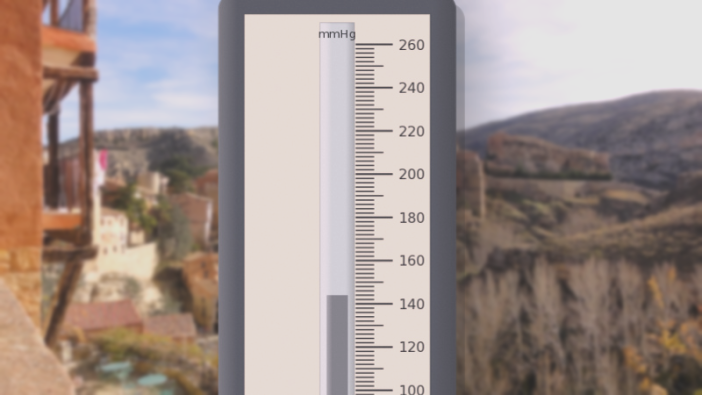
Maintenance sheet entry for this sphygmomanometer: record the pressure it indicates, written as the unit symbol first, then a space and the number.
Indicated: mmHg 144
